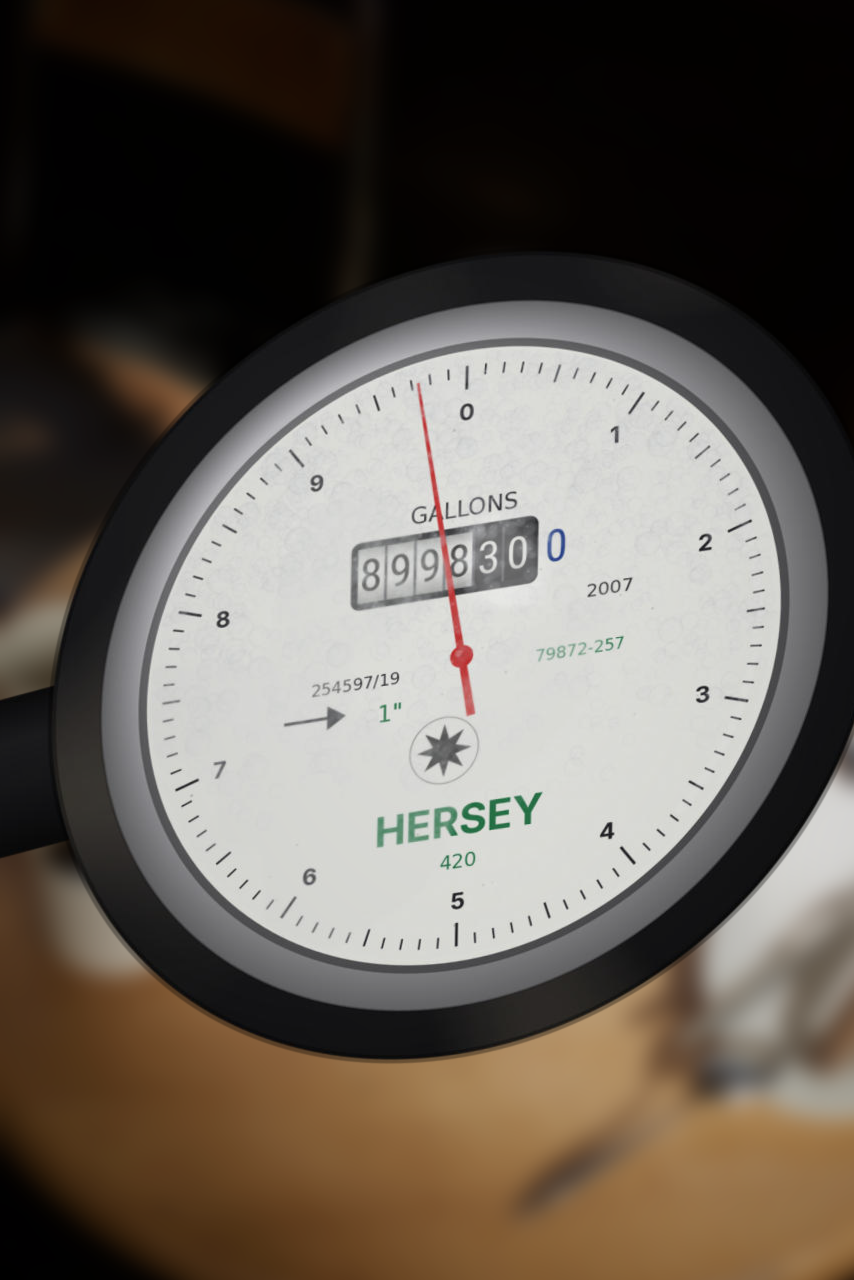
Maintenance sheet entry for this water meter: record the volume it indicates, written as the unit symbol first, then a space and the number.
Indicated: gal 8998299.7
